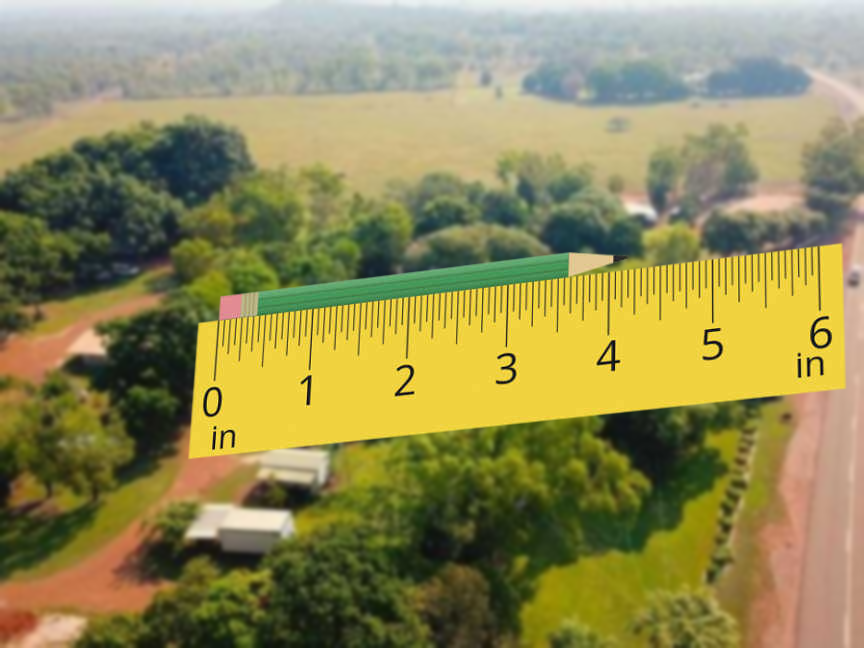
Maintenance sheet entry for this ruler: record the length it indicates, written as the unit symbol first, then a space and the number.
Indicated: in 4.1875
